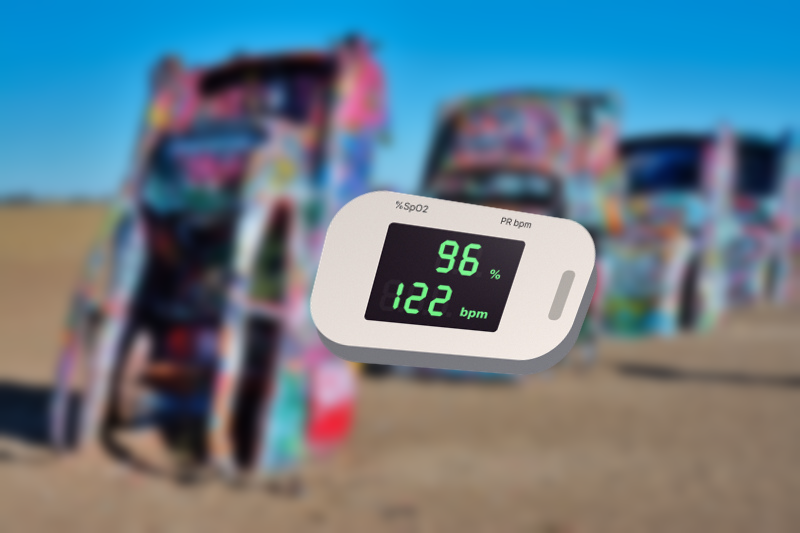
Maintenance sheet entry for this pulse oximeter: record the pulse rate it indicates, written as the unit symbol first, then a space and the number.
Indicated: bpm 122
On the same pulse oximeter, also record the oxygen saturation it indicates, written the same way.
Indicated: % 96
